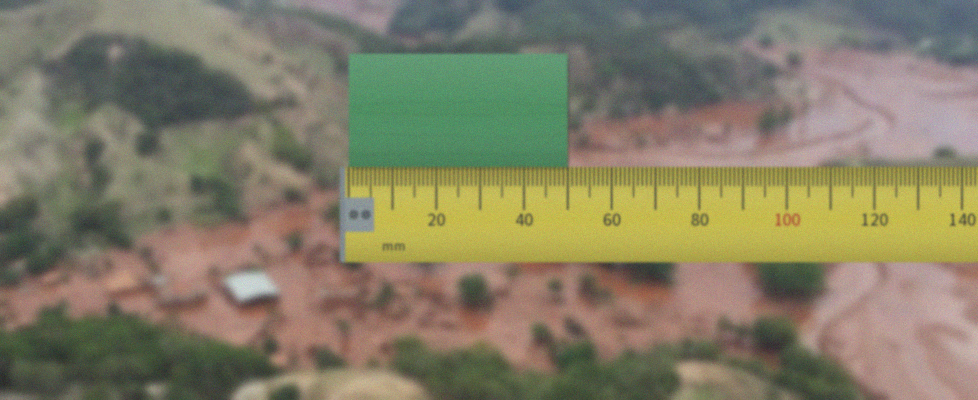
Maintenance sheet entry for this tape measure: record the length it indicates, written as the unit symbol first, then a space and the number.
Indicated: mm 50
